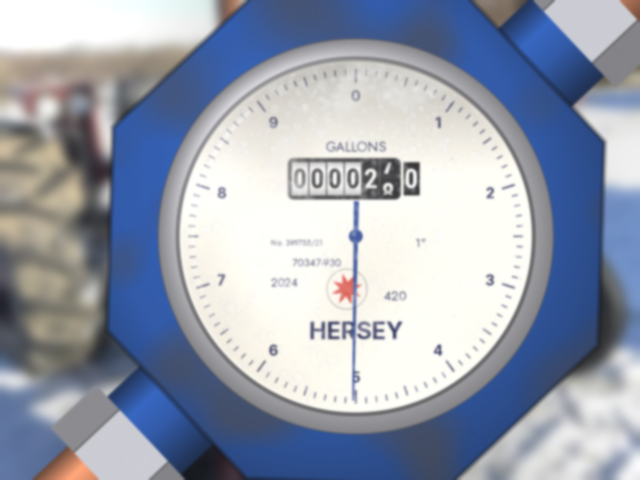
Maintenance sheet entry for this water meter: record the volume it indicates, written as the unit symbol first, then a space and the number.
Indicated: gal 275.0
